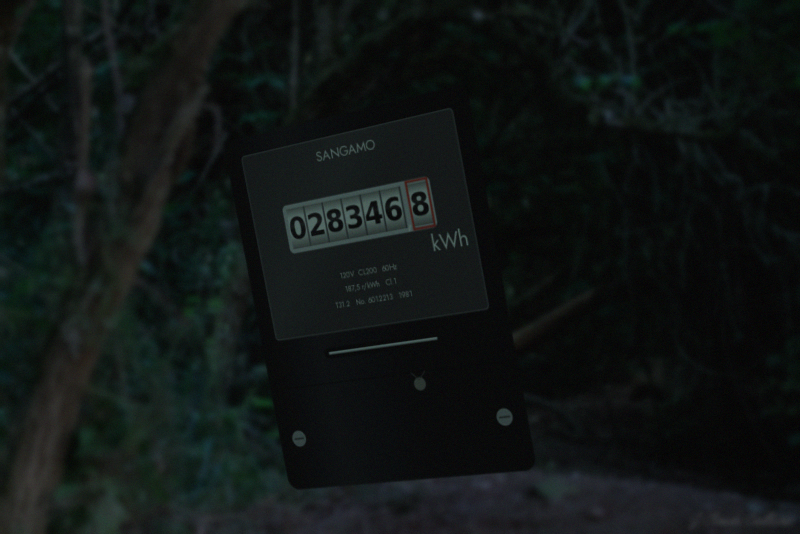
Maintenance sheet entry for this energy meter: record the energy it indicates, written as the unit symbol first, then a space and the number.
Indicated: kWh 28346.8
